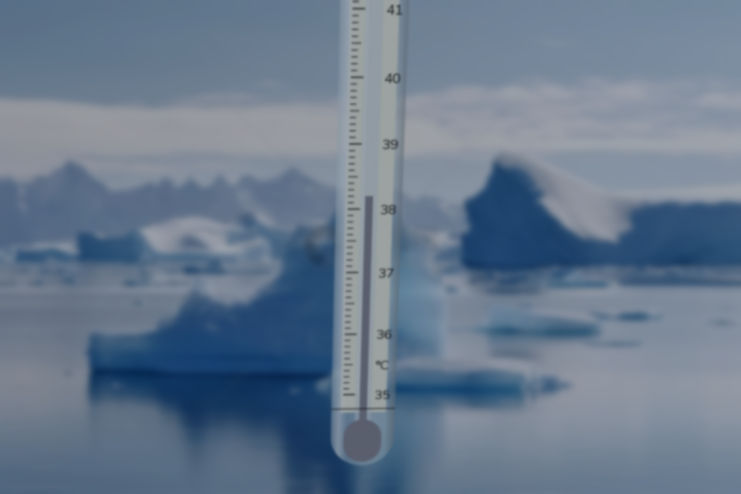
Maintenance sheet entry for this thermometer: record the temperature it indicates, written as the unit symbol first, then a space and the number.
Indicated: °C 38.2
